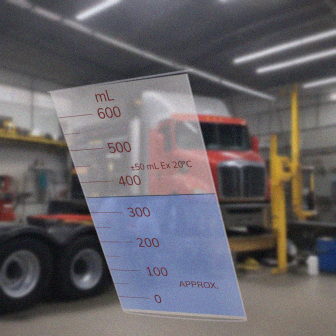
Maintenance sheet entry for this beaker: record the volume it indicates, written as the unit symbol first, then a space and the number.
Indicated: mL 350
